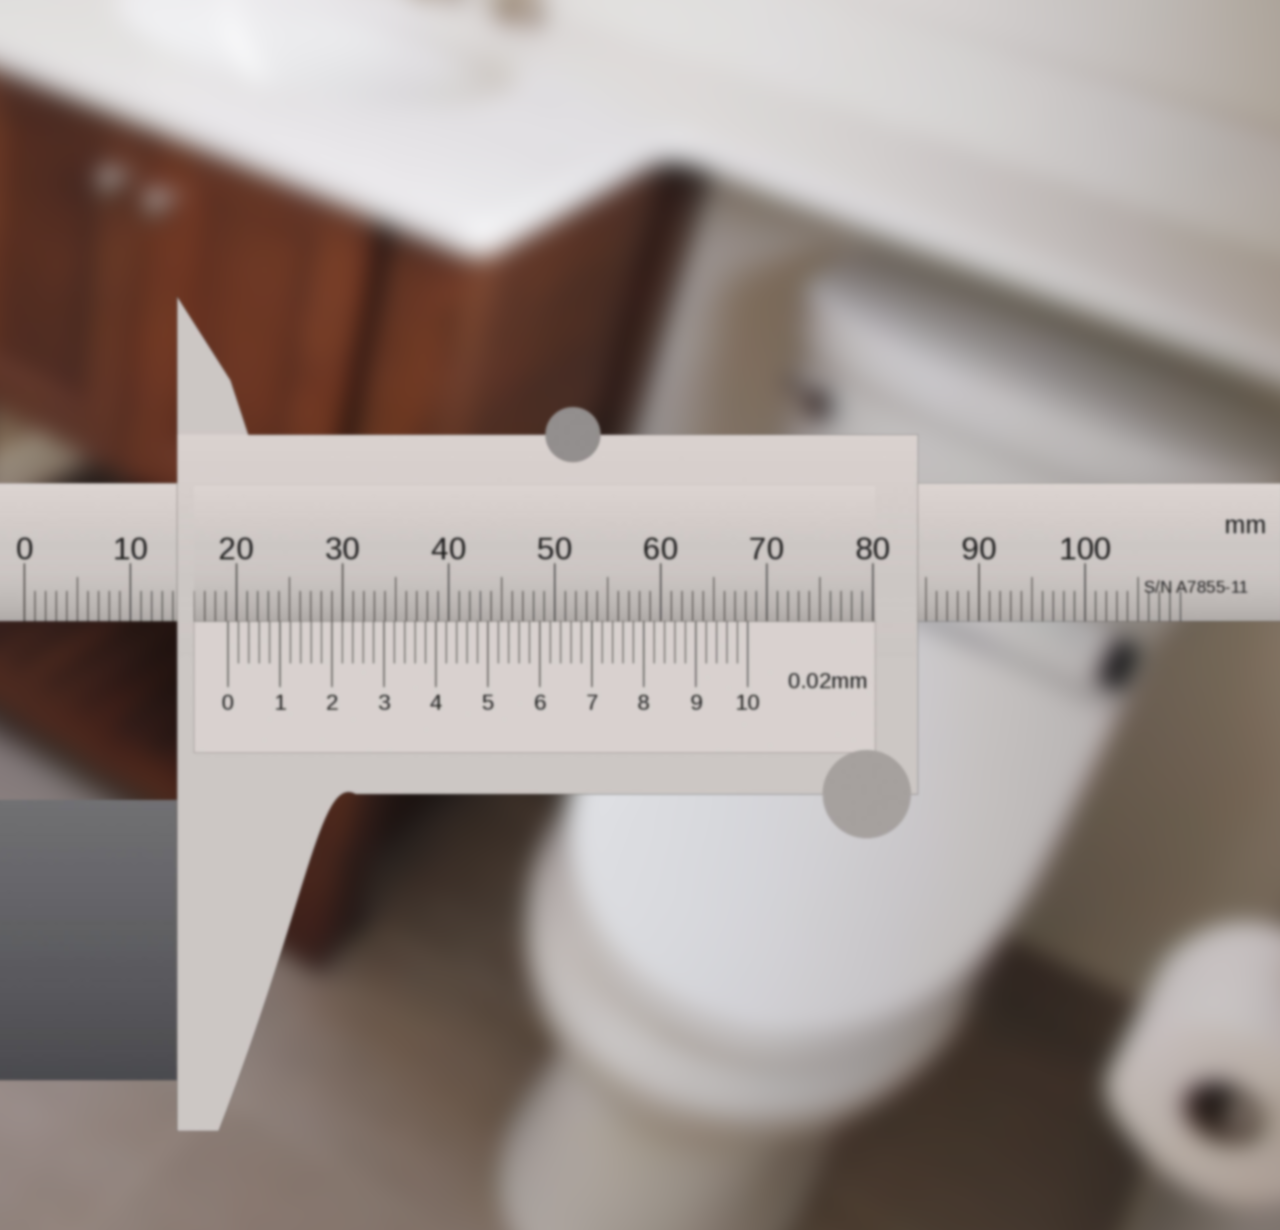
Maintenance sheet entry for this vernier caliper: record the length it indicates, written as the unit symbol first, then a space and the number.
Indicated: mm 19.2
